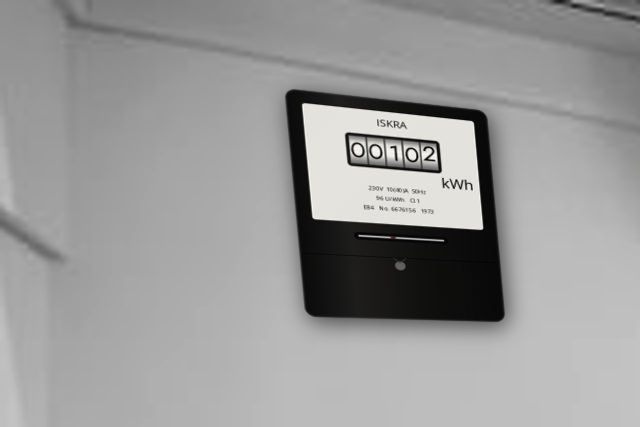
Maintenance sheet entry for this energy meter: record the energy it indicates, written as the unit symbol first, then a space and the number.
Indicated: kWh 102
